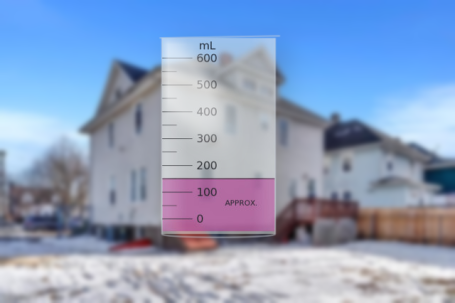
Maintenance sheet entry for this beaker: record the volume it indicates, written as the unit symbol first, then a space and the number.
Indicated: mL 150
